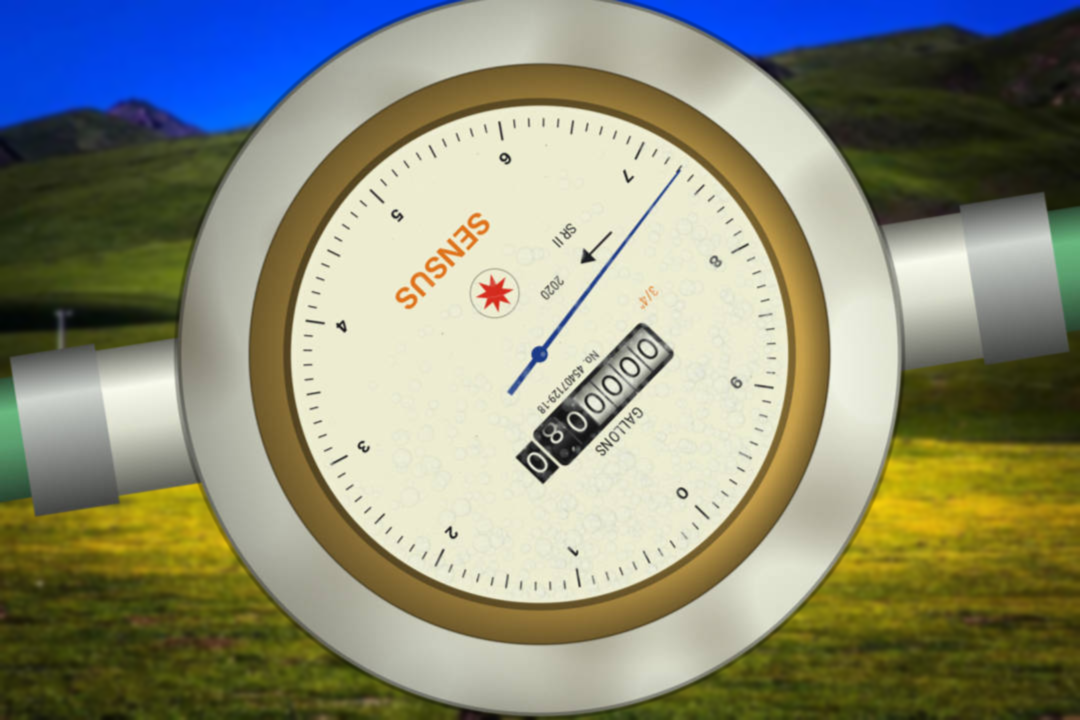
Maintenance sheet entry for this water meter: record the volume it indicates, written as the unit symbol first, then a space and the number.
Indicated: gal 77.3
